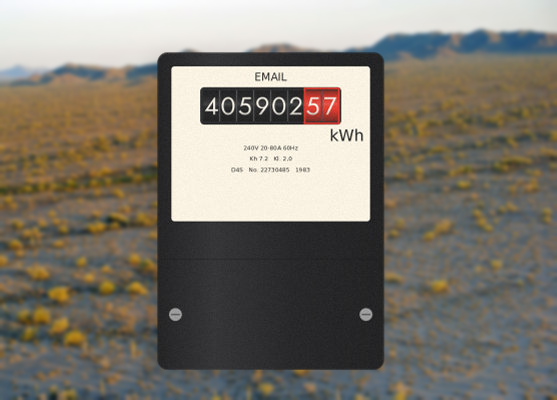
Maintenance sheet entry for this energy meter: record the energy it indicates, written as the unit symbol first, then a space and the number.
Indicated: kWh 405902.57
